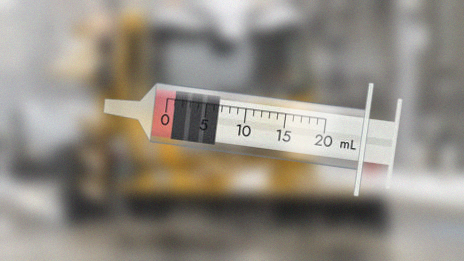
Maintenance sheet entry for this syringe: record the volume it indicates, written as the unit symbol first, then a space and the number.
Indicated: mL 1
